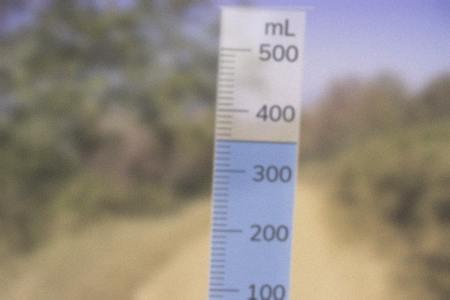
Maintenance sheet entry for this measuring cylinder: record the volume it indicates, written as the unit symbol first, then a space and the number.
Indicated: mL 350
